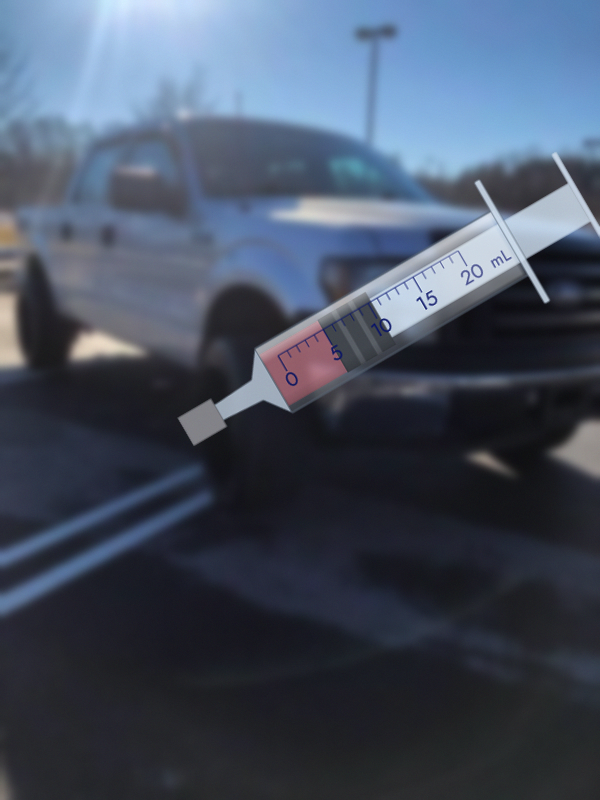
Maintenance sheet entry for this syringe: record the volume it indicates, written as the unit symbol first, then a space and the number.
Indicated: mL 5
